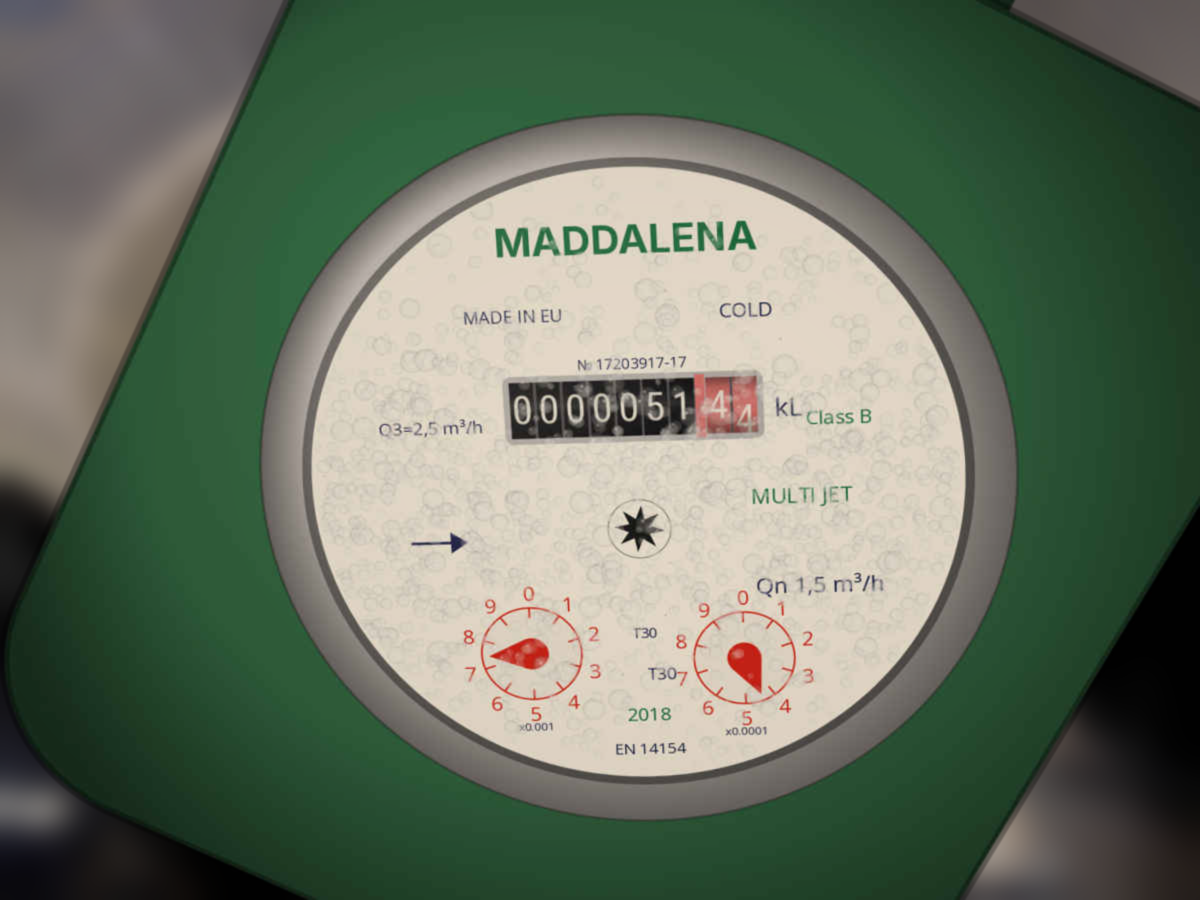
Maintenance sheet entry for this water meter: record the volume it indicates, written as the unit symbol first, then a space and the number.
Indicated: kL 51.4374
